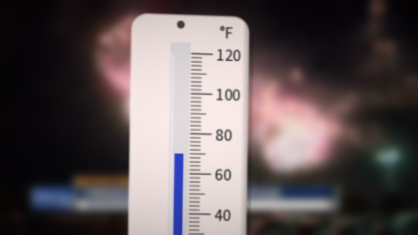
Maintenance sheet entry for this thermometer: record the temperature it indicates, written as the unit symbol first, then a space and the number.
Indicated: °F 70
